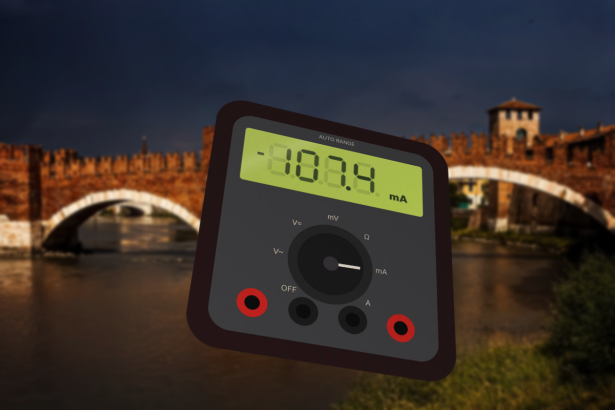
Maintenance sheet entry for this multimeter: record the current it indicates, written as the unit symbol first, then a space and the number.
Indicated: mA -107.4
